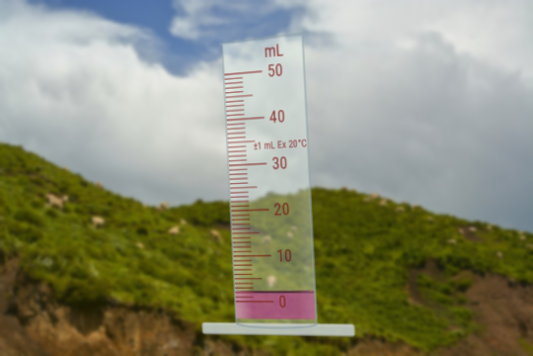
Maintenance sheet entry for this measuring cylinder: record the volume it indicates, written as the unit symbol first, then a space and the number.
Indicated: mL 2
